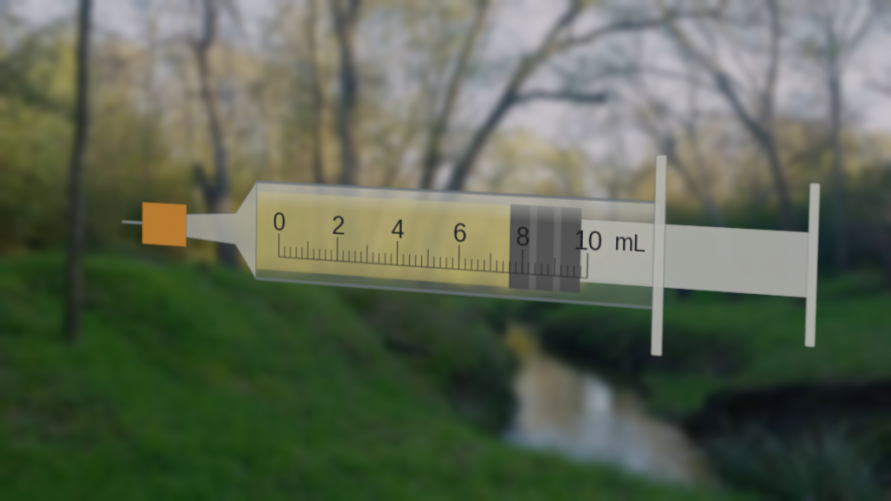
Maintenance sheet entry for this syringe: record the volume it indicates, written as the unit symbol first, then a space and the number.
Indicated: mL 7.6
